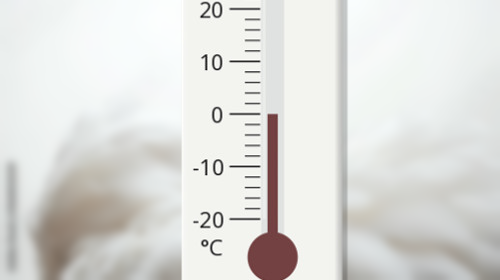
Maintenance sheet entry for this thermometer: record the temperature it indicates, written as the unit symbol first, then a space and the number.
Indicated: °C 0
